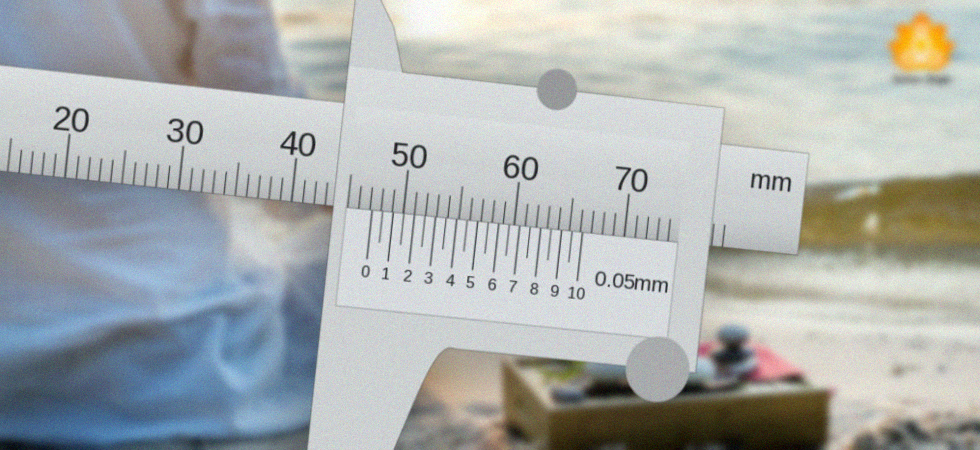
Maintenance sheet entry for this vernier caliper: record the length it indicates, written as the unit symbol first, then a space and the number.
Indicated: mm 47.2
